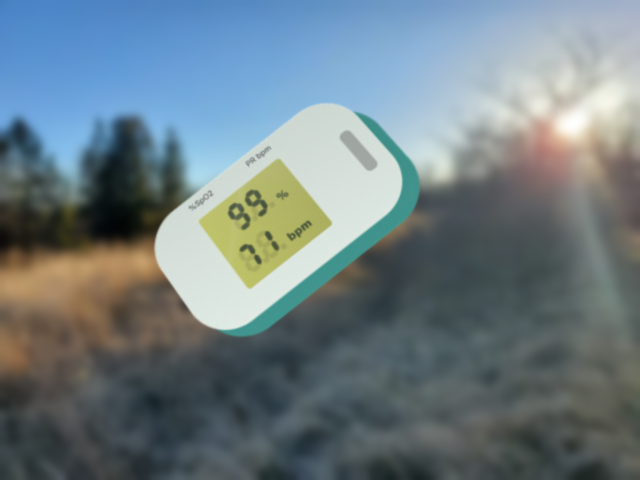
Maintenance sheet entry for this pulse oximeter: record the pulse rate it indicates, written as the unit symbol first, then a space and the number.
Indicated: bpm 71
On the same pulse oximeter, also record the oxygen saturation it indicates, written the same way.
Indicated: % 99
